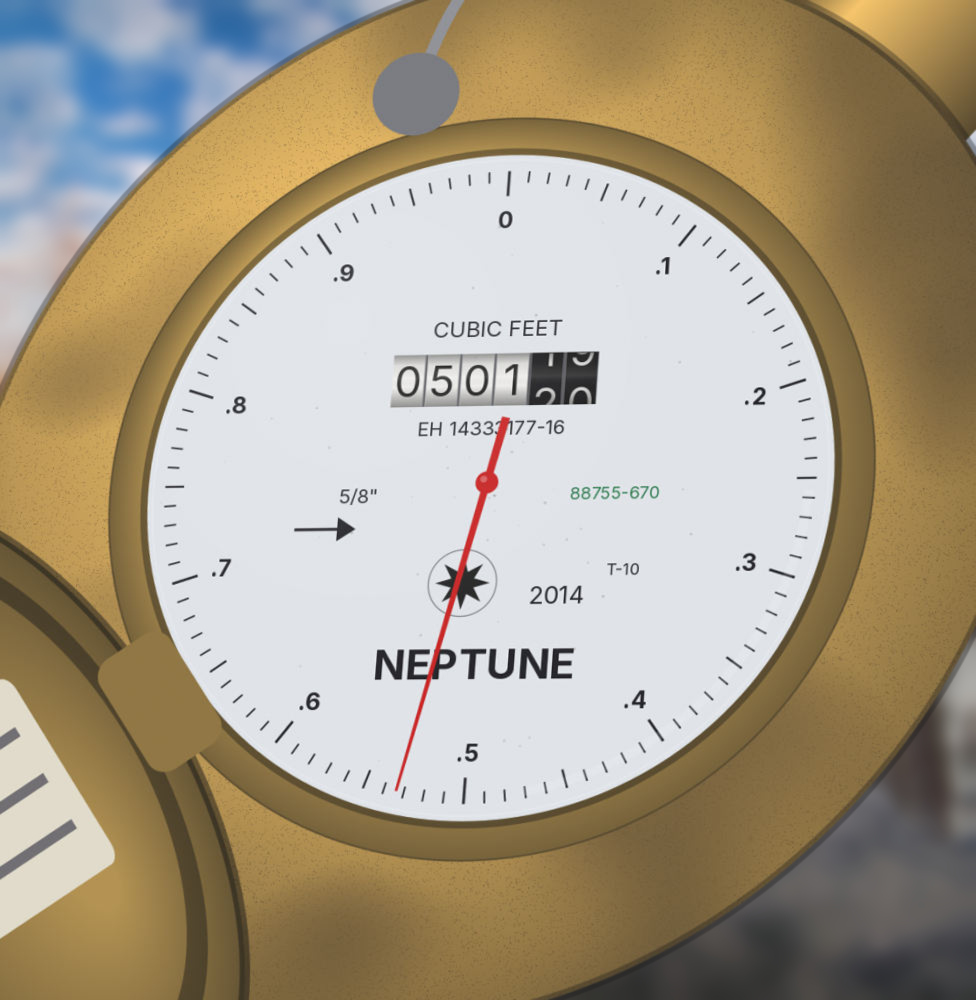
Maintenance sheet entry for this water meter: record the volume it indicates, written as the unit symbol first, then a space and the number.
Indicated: ft³ 50119.53
